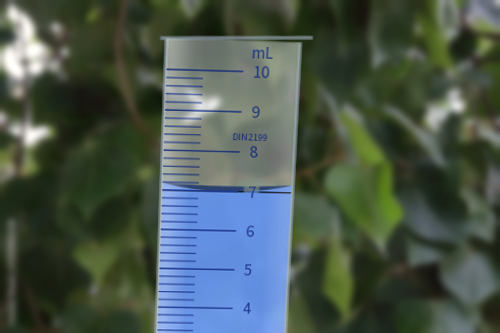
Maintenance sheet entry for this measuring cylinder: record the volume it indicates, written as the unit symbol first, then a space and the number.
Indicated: mL 7
